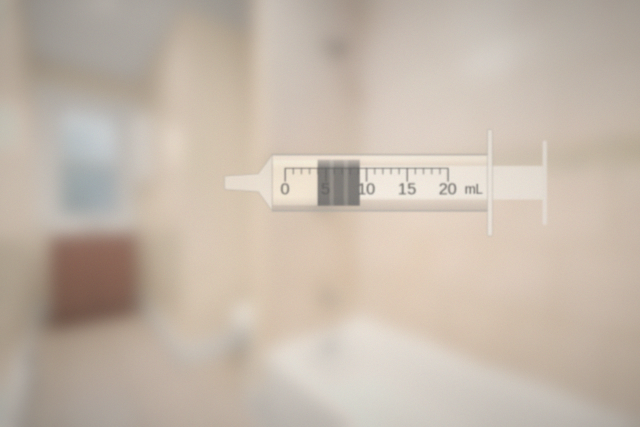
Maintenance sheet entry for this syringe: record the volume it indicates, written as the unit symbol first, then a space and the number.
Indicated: mL 4
